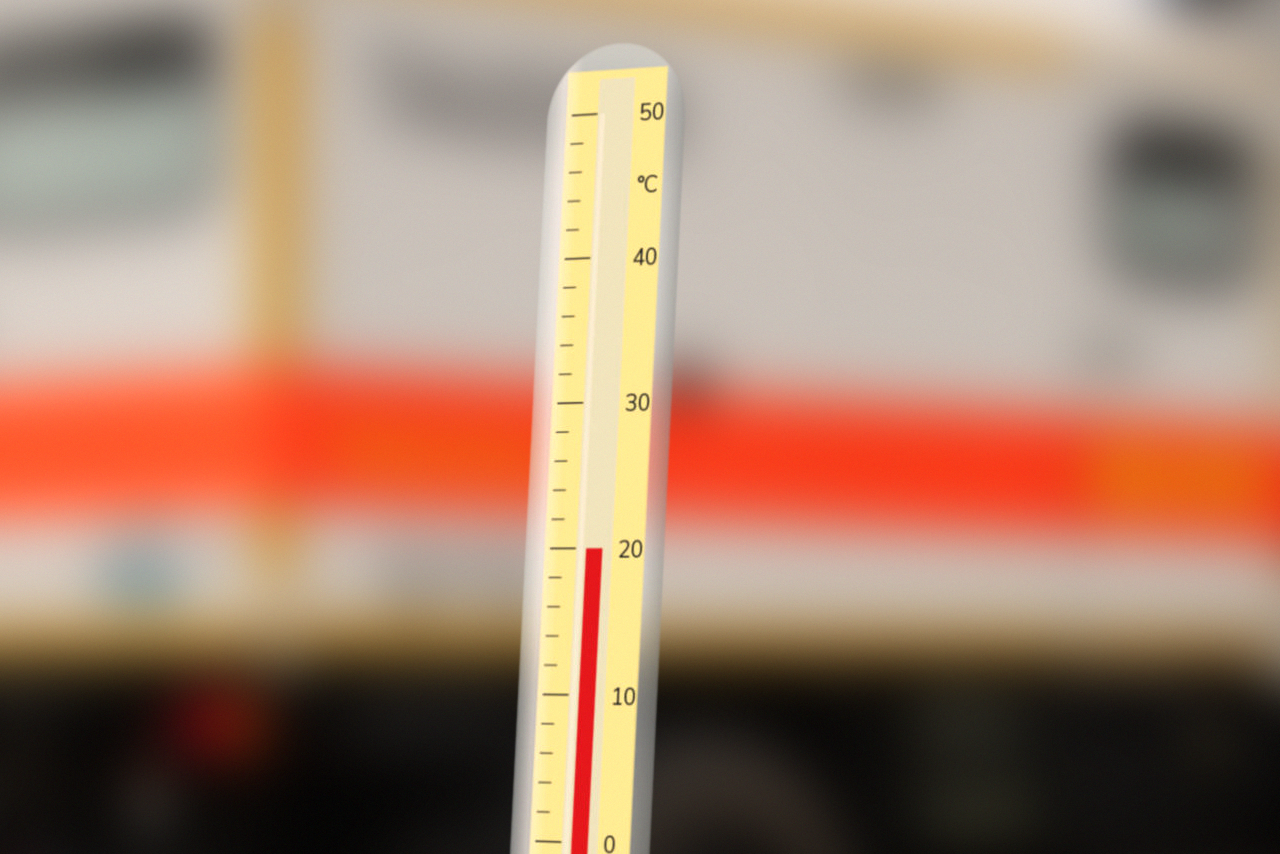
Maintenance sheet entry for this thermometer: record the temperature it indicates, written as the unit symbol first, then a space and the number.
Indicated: °C 20
